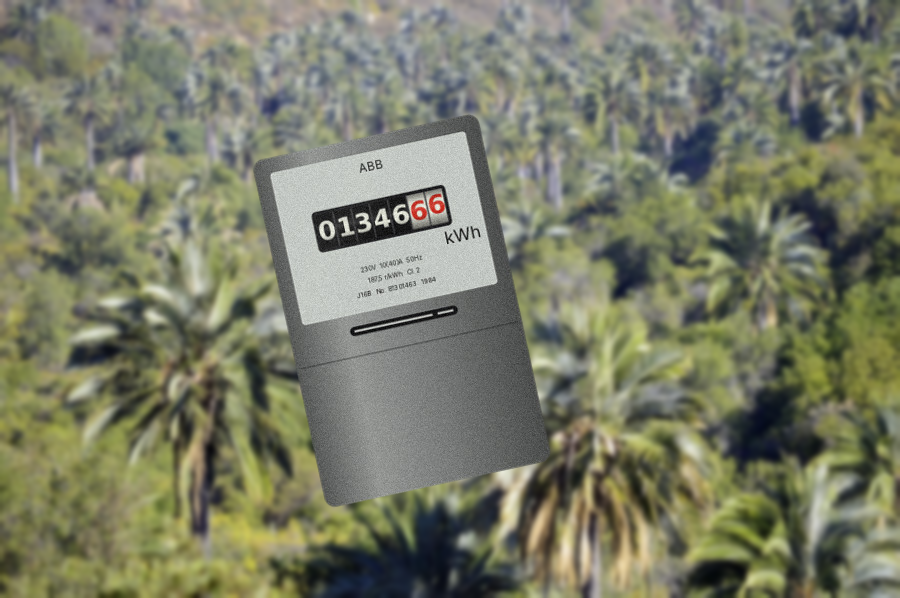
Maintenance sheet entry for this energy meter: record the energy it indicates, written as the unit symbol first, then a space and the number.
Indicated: kWh 1346.66
